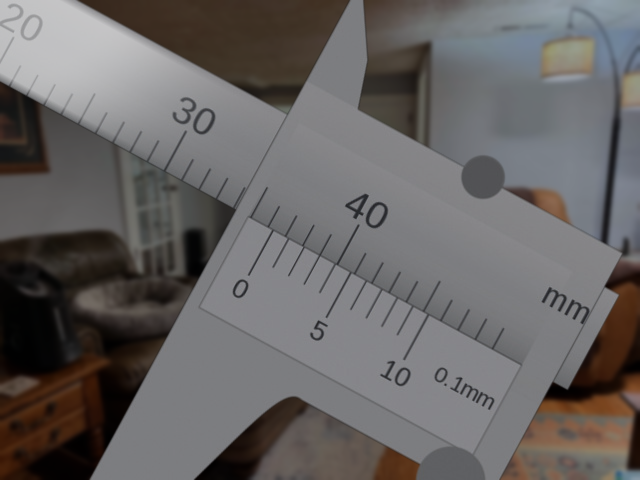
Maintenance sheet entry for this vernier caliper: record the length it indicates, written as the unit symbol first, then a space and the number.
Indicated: mm 36.3
